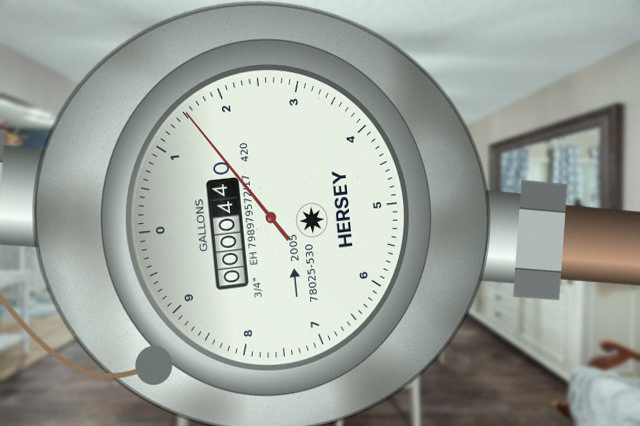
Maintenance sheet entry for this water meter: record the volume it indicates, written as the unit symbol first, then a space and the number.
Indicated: gal 441.5
